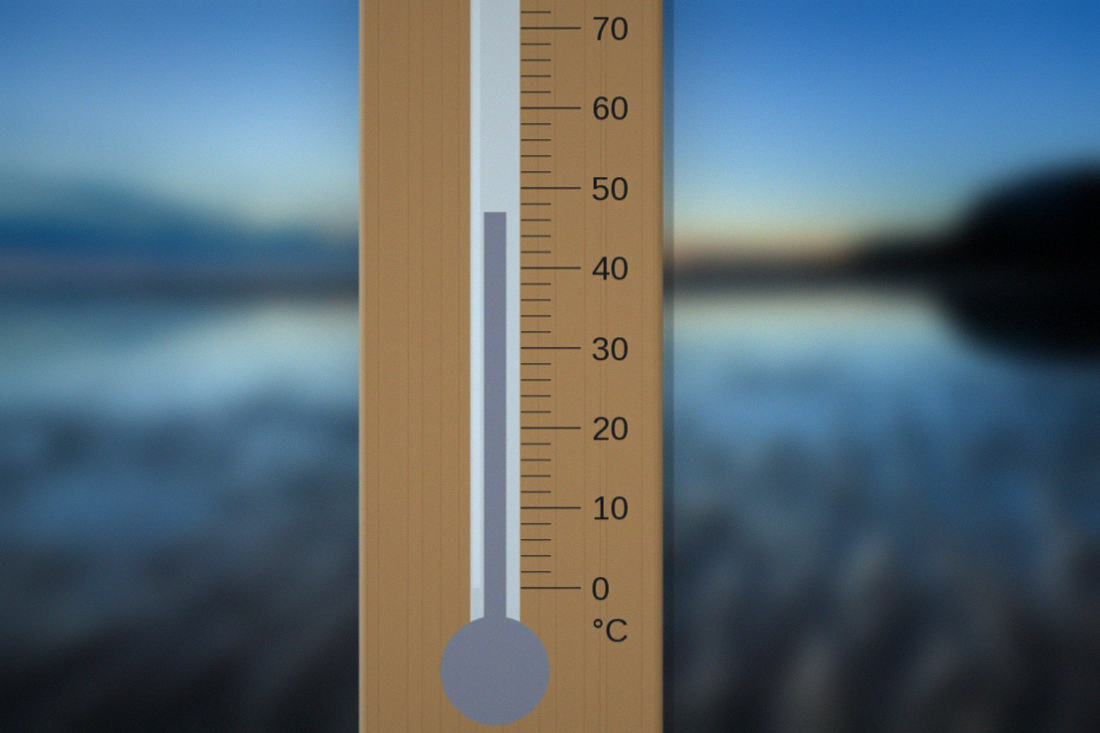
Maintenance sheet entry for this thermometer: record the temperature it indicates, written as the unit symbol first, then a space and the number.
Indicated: °C 47
